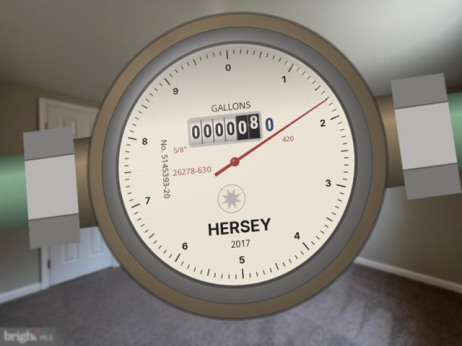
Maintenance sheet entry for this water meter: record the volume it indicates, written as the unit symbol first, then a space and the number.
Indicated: gal 81.7
